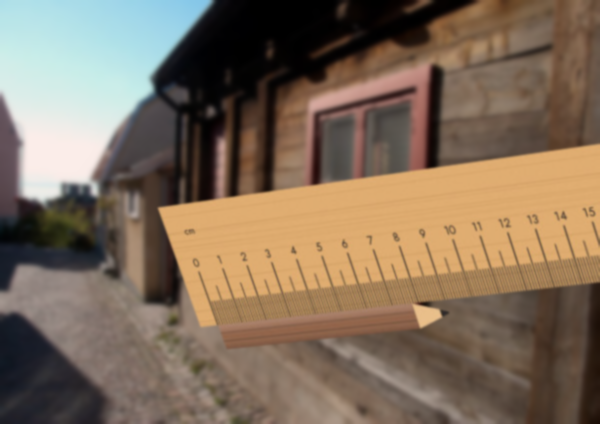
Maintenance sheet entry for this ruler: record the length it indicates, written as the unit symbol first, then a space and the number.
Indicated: cm 9
